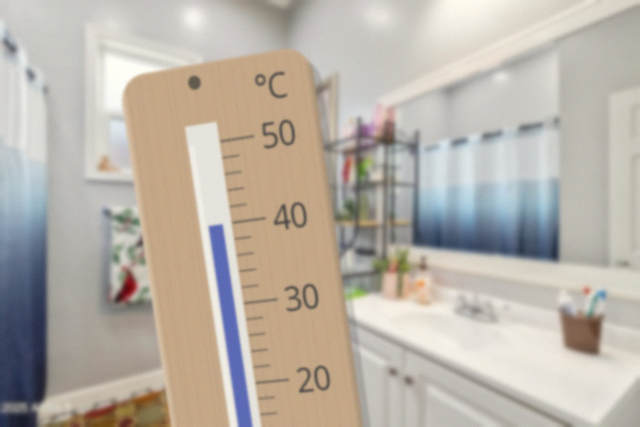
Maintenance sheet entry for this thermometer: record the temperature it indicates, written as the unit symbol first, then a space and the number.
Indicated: °C 40
